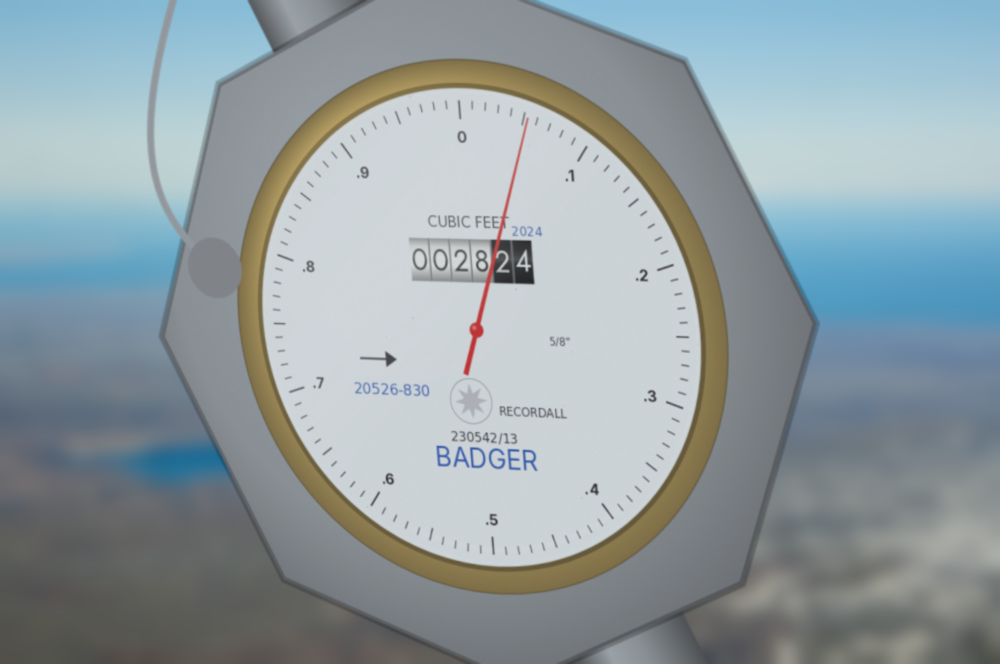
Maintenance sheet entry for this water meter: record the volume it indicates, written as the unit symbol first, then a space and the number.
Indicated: ft³ 2824.05
